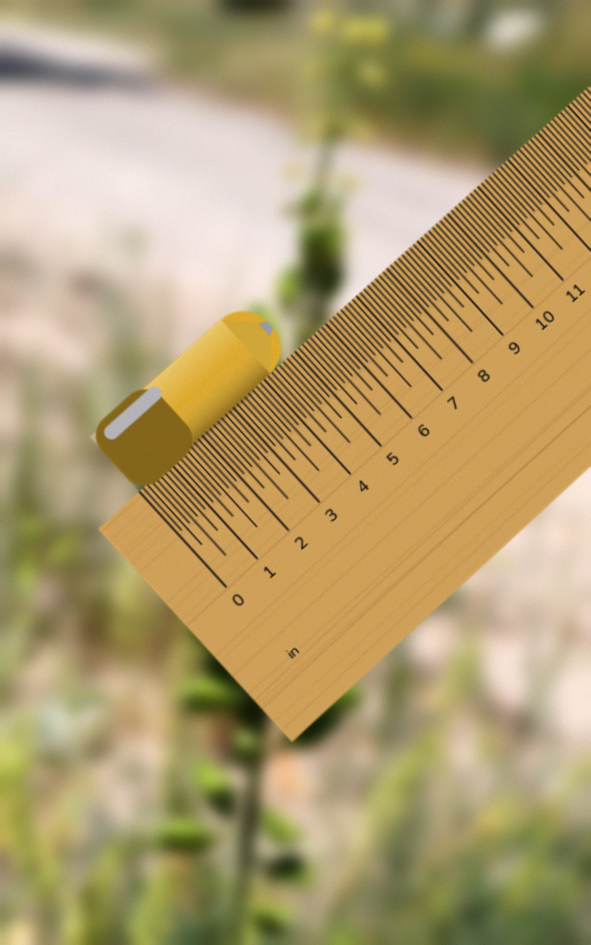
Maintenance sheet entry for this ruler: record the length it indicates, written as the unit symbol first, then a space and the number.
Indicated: in 5
